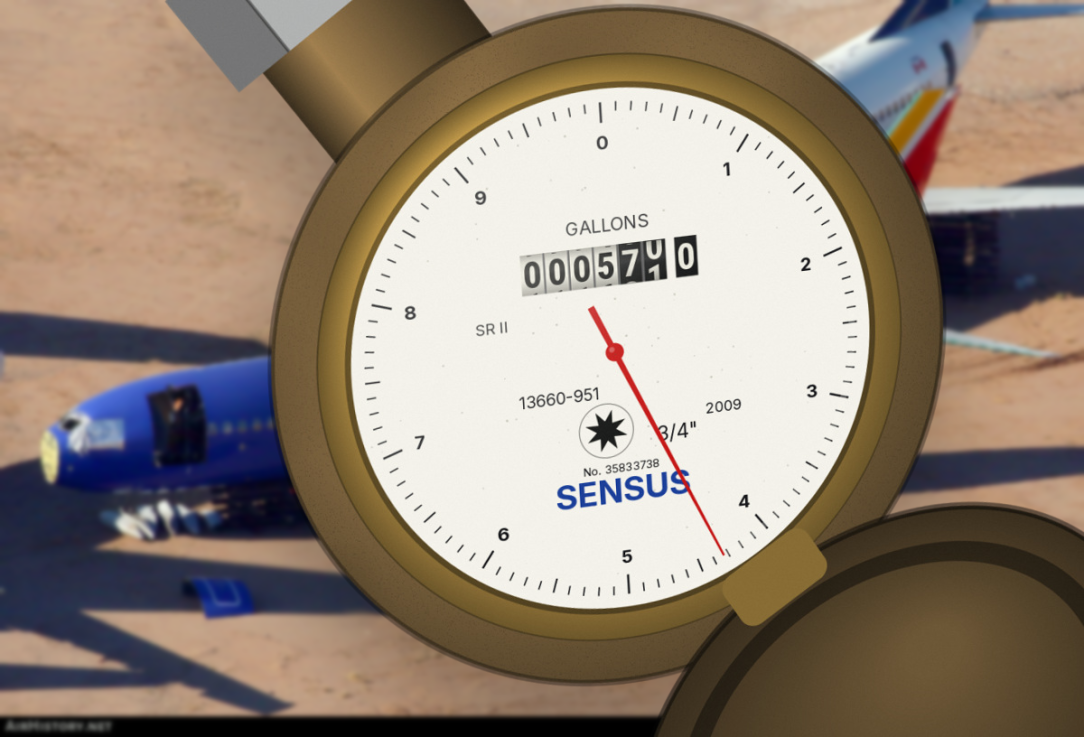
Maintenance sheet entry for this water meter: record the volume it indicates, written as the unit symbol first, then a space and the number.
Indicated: gal 5704.3
